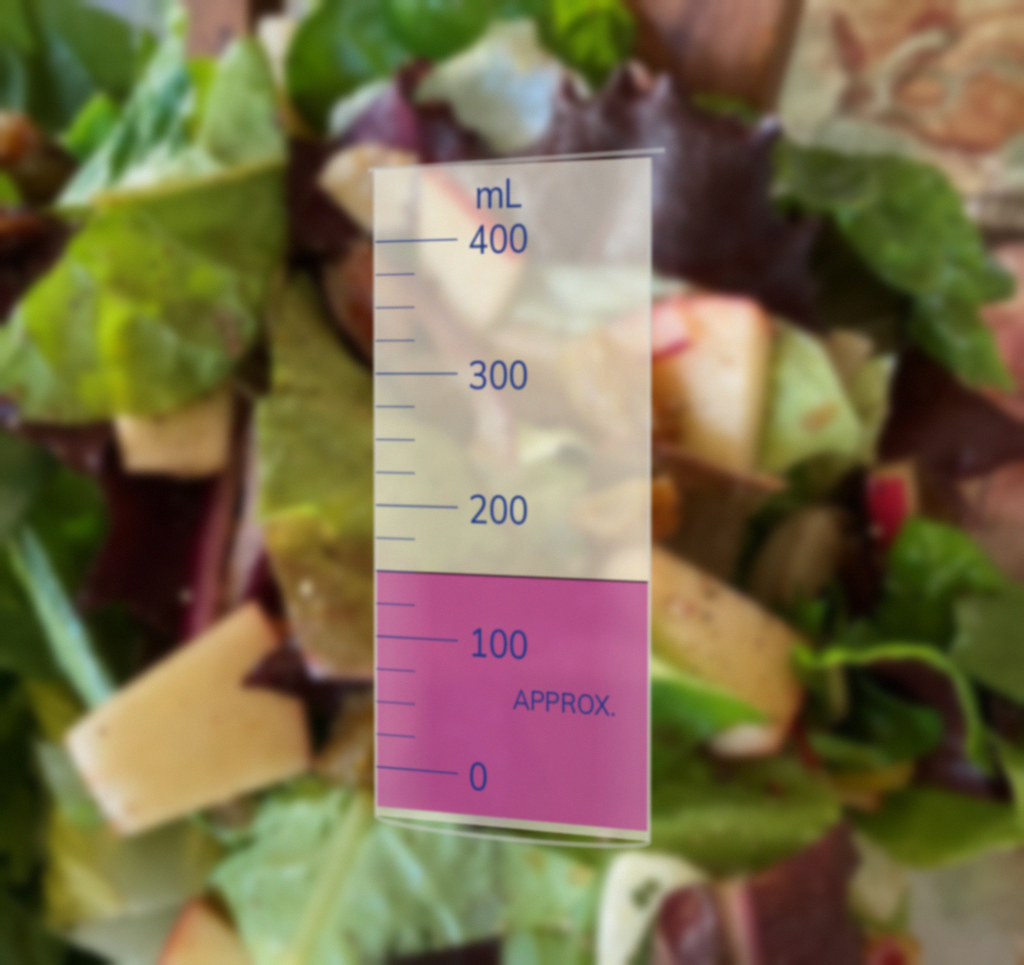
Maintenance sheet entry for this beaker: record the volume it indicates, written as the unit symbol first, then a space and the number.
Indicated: mL 150
